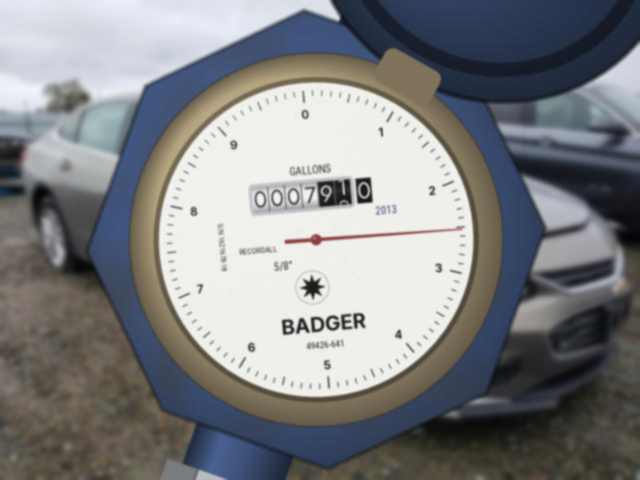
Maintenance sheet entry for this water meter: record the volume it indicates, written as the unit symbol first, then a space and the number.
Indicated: gal 7912.5
